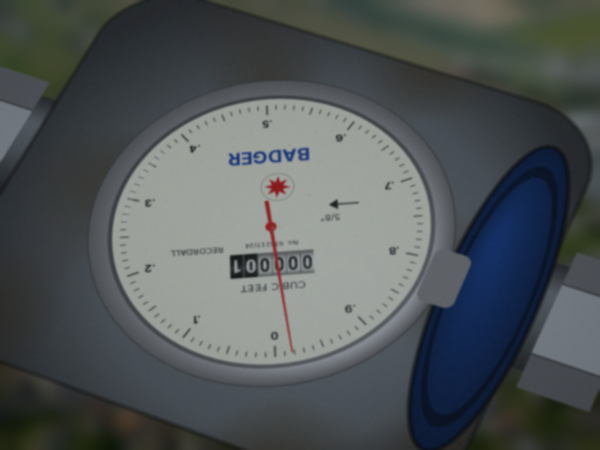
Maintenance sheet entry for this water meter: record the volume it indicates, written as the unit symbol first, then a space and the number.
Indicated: ft³ 0.98
